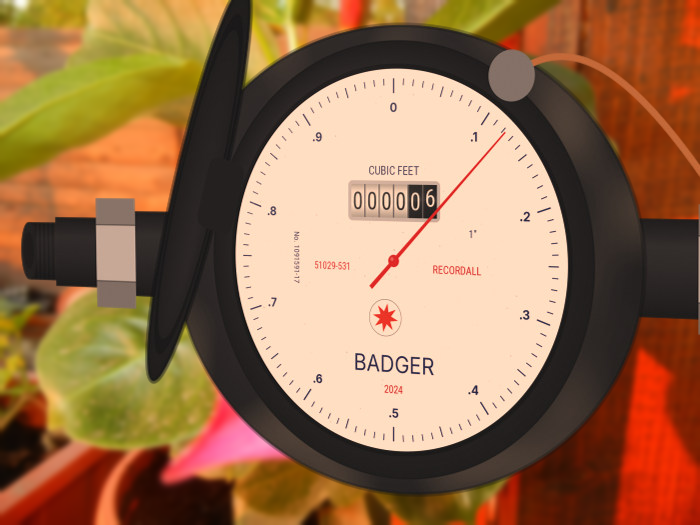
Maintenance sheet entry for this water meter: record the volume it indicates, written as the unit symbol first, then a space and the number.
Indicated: ft³ 6.12
